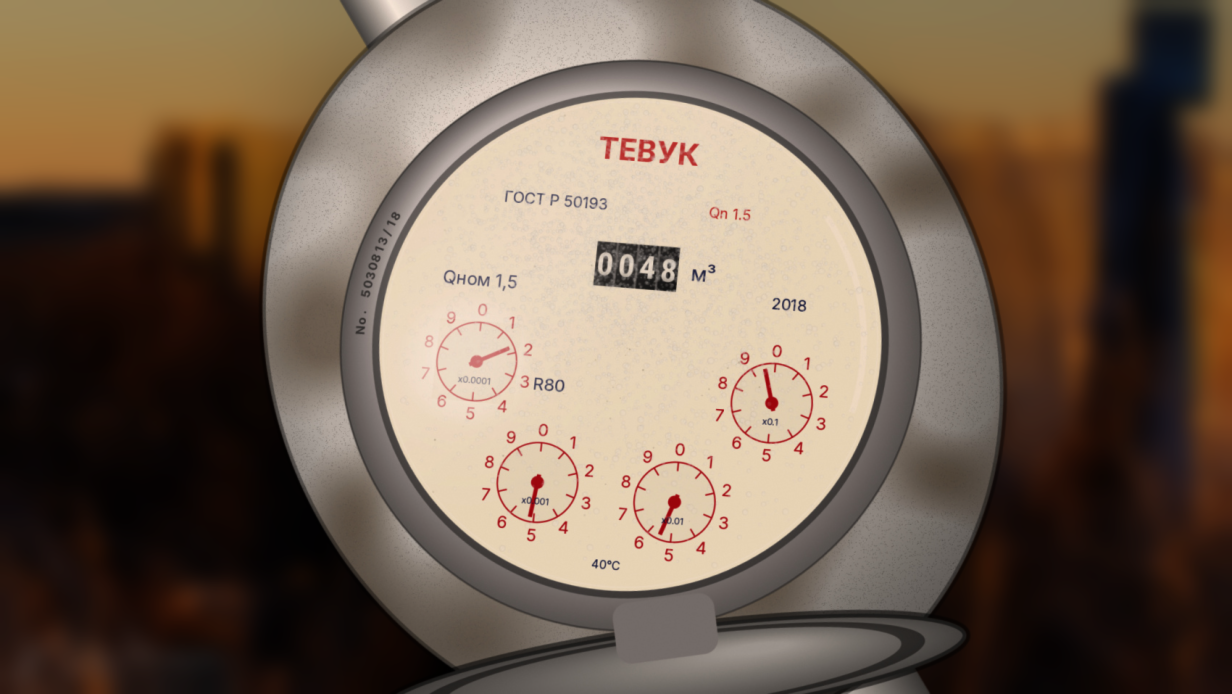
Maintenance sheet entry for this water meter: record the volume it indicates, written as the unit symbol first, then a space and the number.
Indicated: m³ 47.9551
